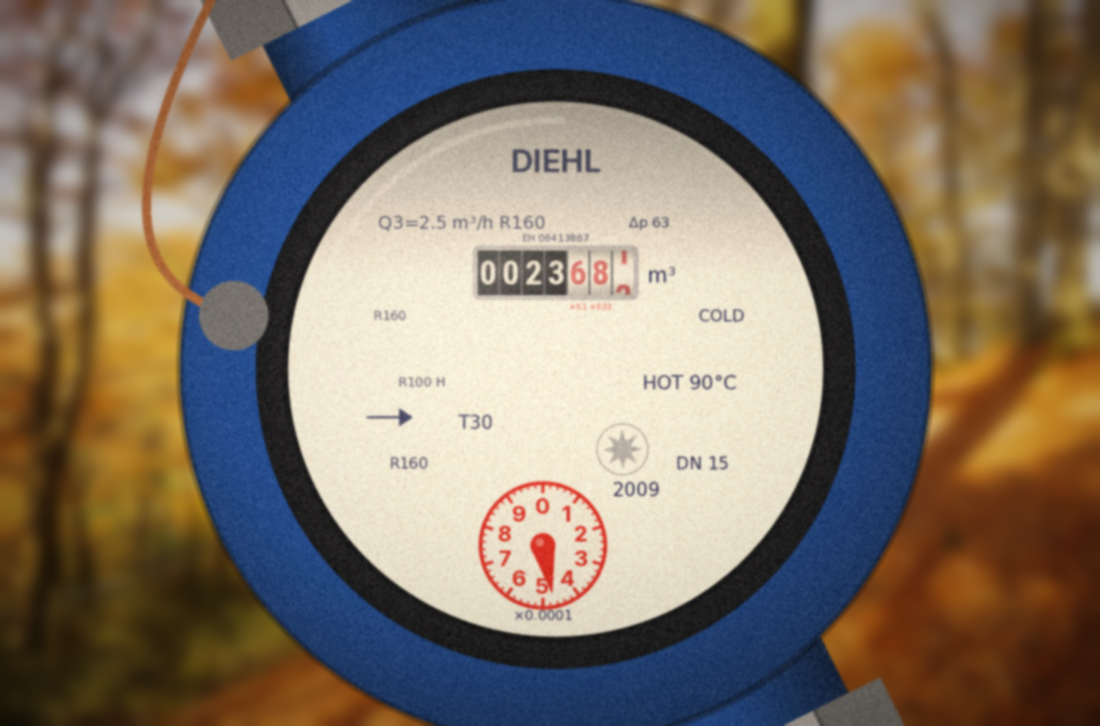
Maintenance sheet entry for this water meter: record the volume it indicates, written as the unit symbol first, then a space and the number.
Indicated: m³ 23.6814
